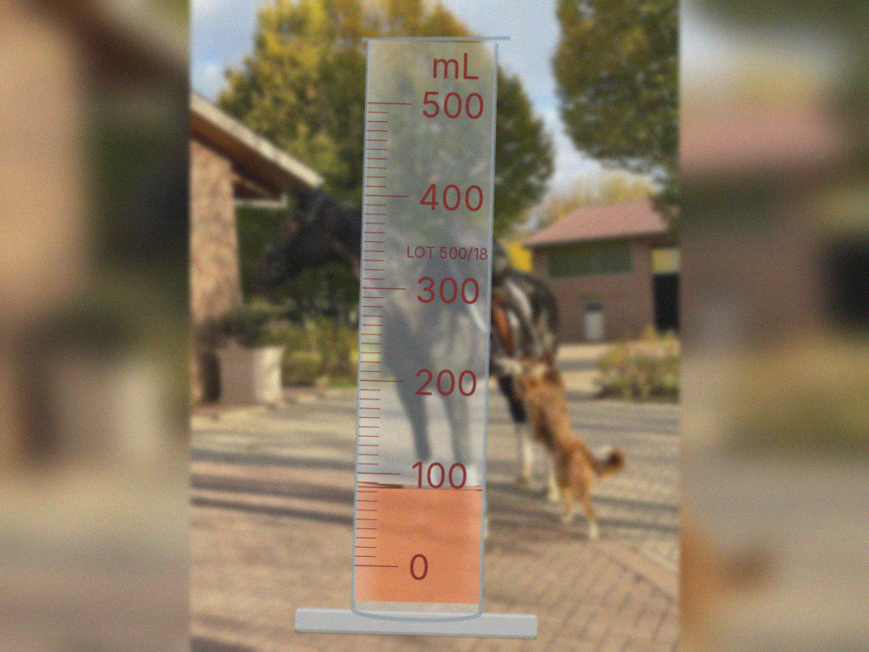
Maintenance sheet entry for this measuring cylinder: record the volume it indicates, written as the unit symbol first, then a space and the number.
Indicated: mL 85
